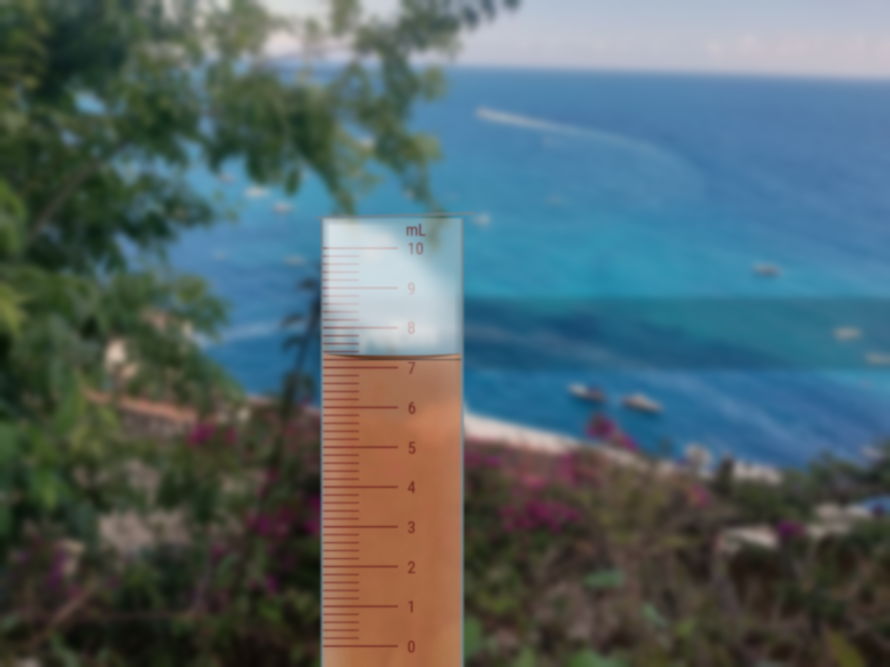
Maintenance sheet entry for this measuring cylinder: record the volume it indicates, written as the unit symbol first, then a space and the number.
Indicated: mL 7.2
